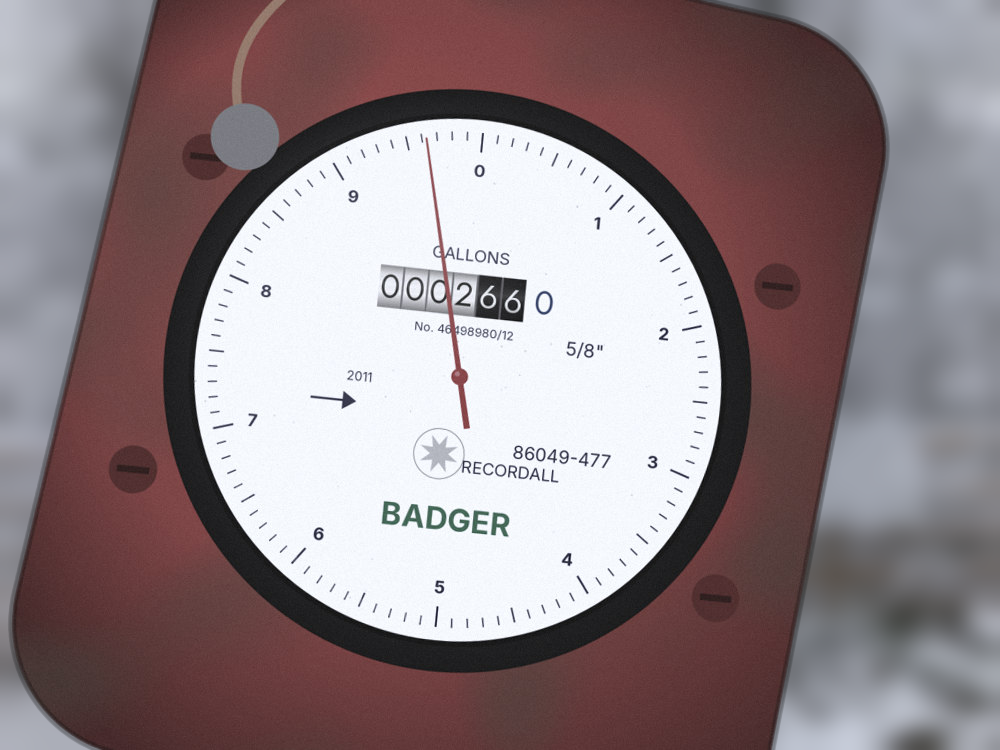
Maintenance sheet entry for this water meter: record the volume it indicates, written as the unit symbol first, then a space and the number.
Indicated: gal 2659.6
